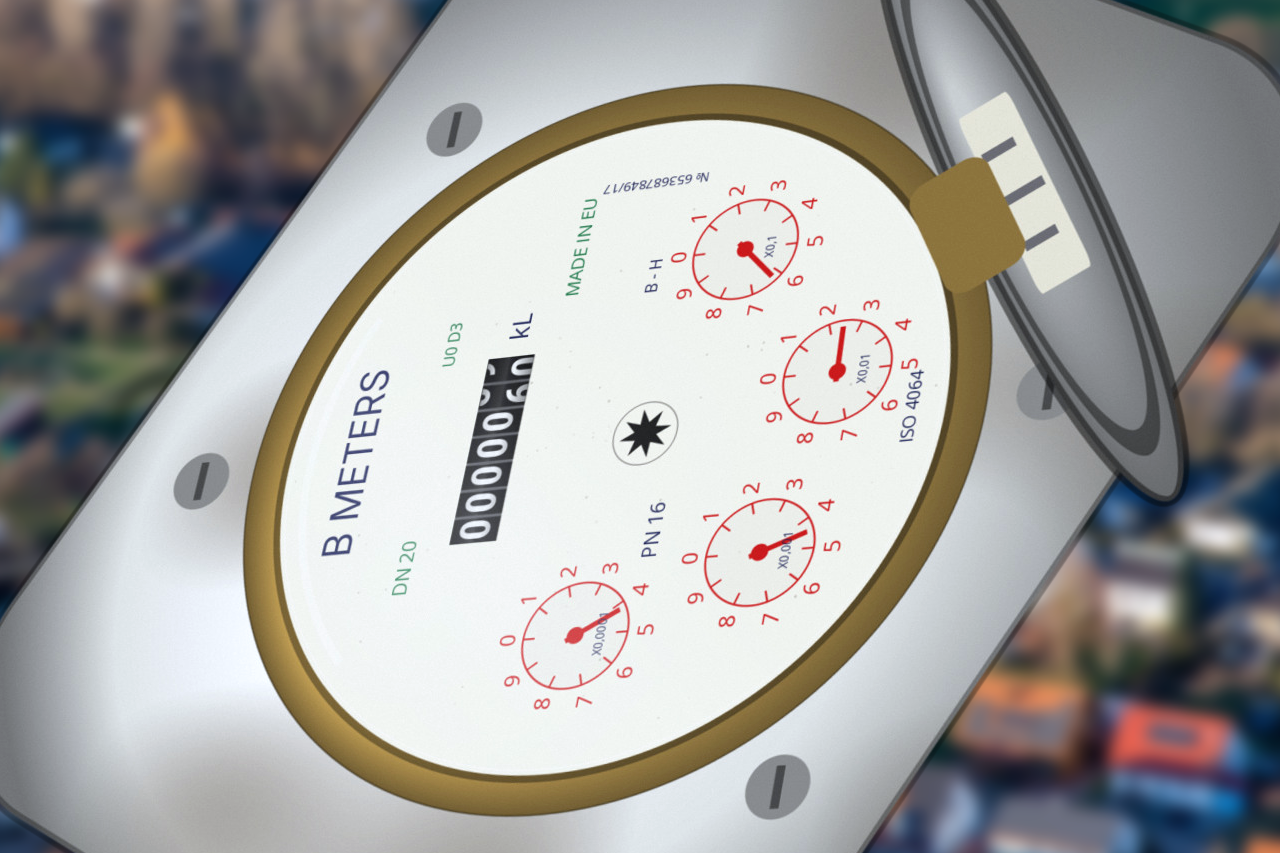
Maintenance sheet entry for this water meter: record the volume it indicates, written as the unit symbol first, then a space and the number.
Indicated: kL 59.6244
